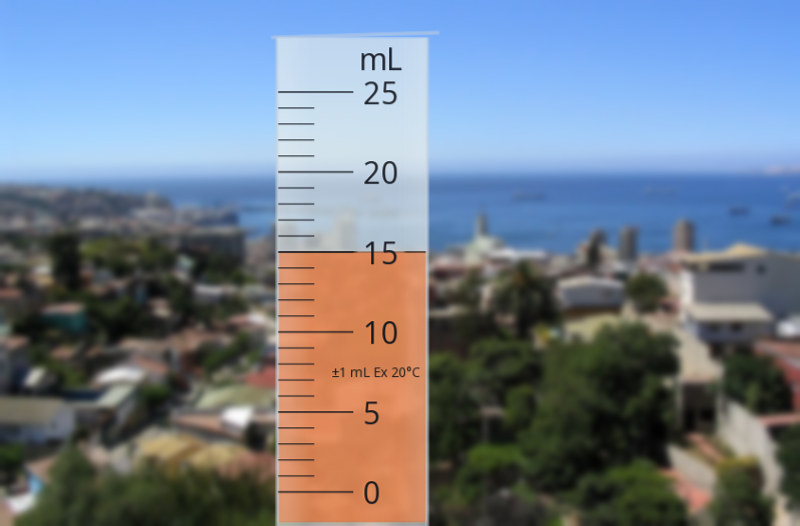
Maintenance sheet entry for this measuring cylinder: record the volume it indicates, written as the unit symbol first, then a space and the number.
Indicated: mL 15
